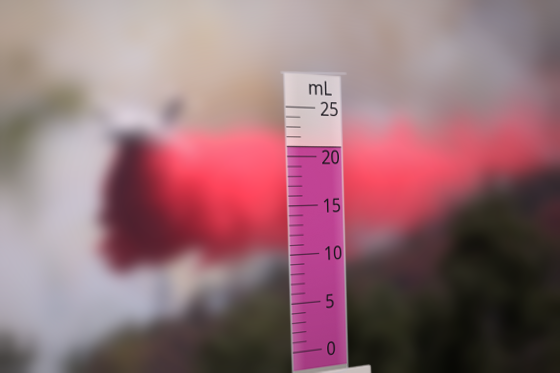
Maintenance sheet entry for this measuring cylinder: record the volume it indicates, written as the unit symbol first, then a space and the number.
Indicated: mL 21
